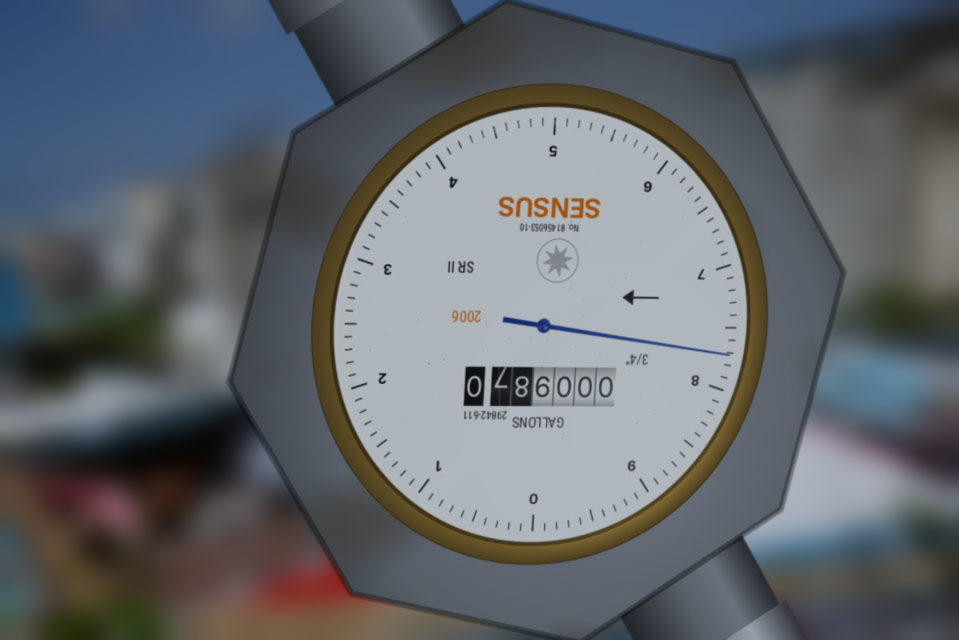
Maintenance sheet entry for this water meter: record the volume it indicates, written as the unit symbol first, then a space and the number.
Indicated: gal 9867.7
